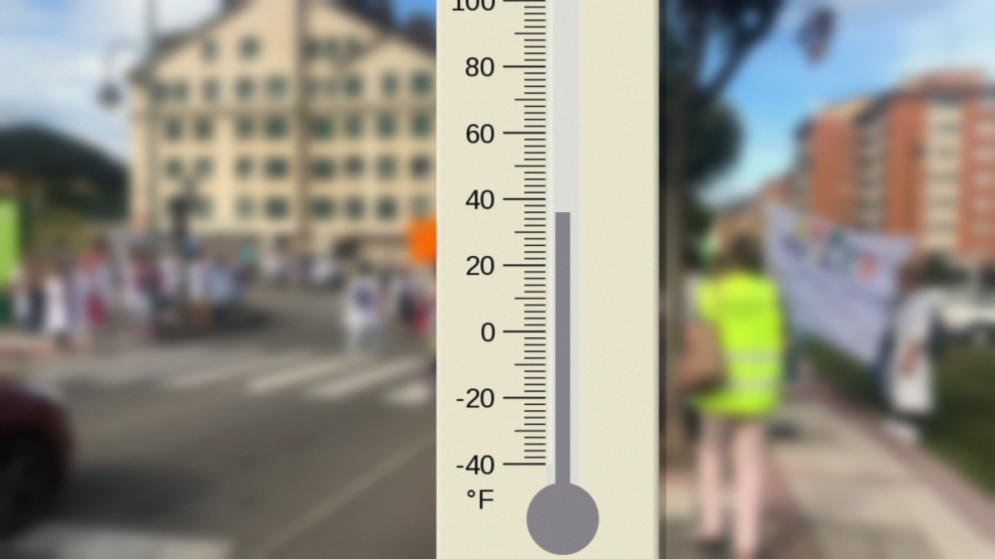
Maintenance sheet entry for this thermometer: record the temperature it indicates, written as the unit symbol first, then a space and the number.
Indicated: °F 36
